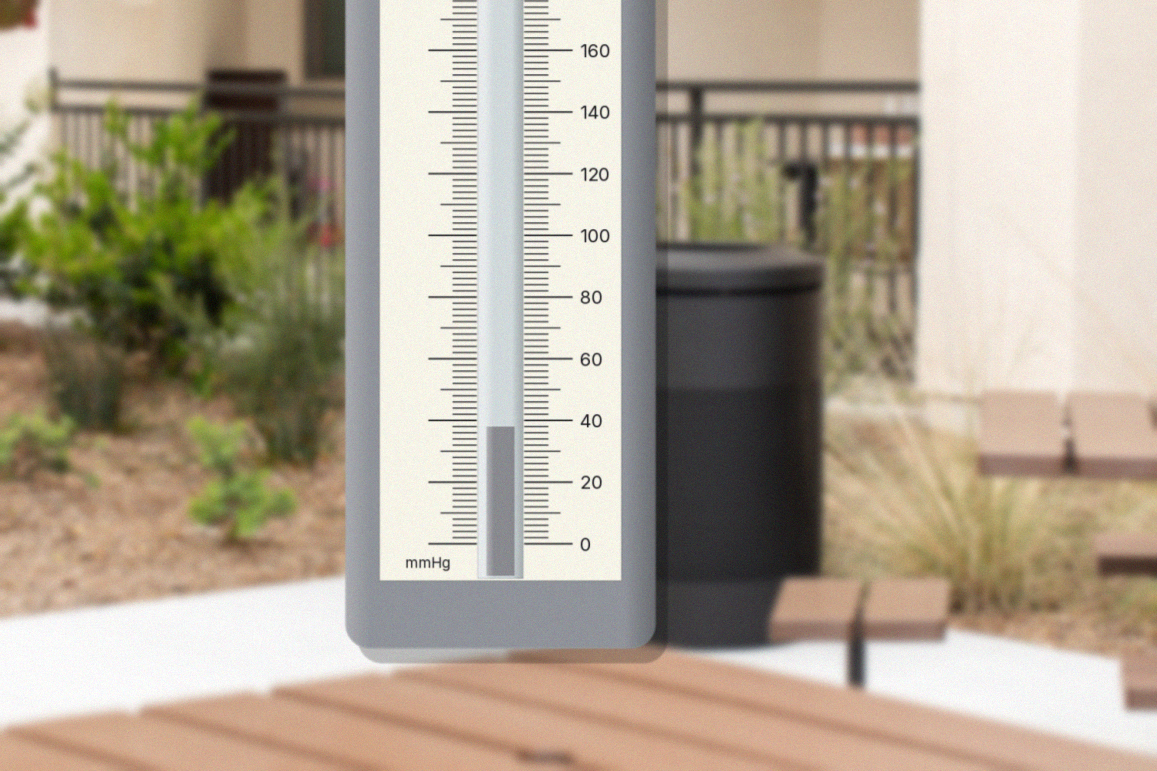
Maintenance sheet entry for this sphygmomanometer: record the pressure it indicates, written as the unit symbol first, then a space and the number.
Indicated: mmHg 38
